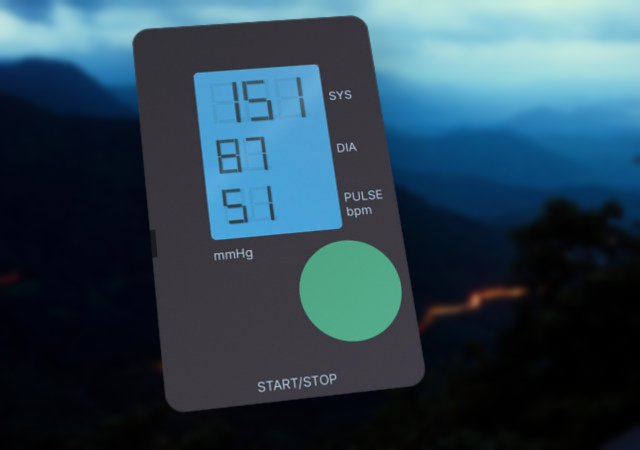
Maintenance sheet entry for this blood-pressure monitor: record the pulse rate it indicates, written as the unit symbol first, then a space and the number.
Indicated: bpm 51
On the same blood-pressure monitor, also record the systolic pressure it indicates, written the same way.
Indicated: mmHg 151
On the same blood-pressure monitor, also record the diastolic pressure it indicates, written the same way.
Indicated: mmHg 87
